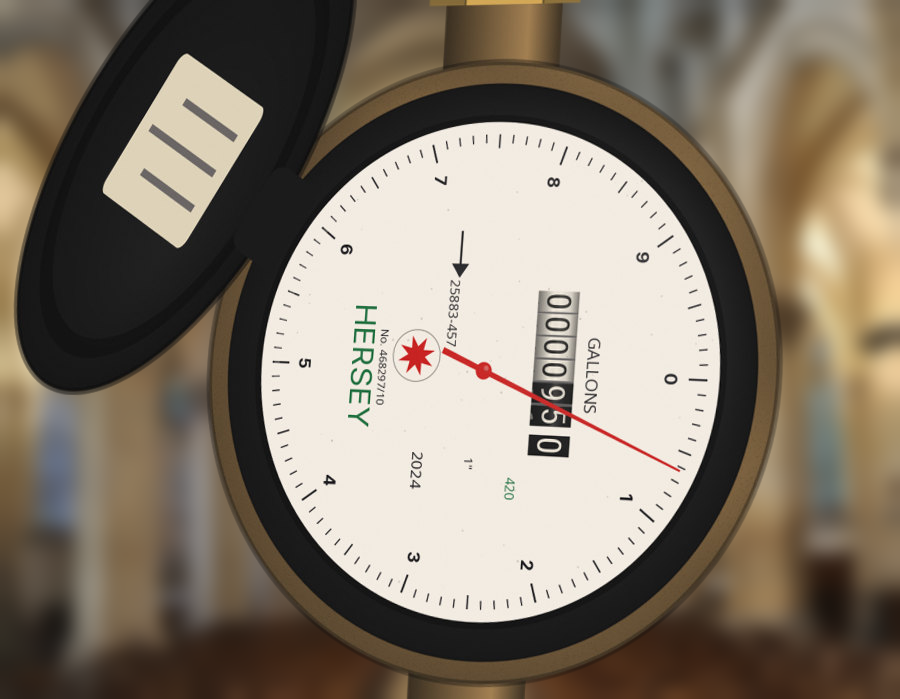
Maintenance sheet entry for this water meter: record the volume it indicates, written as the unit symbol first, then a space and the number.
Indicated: gal 950.6
